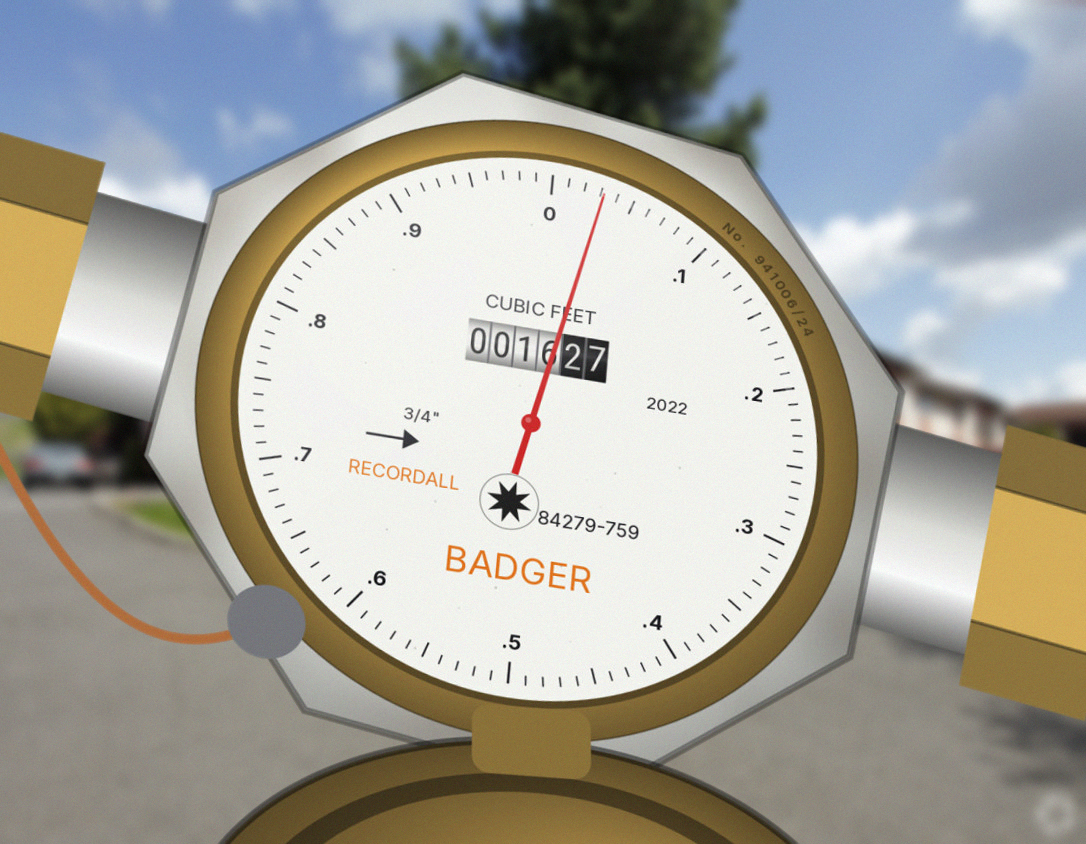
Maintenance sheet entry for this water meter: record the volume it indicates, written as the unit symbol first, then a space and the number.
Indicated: ft³ 1627.03
